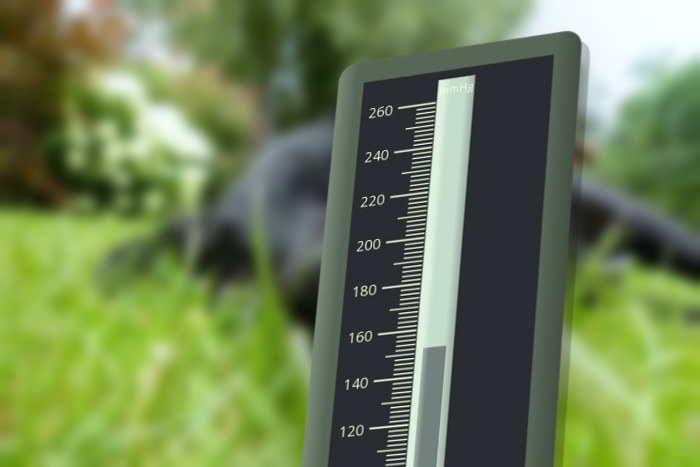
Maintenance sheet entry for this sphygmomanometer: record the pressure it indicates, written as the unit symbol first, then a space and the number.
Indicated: mmHg 152
